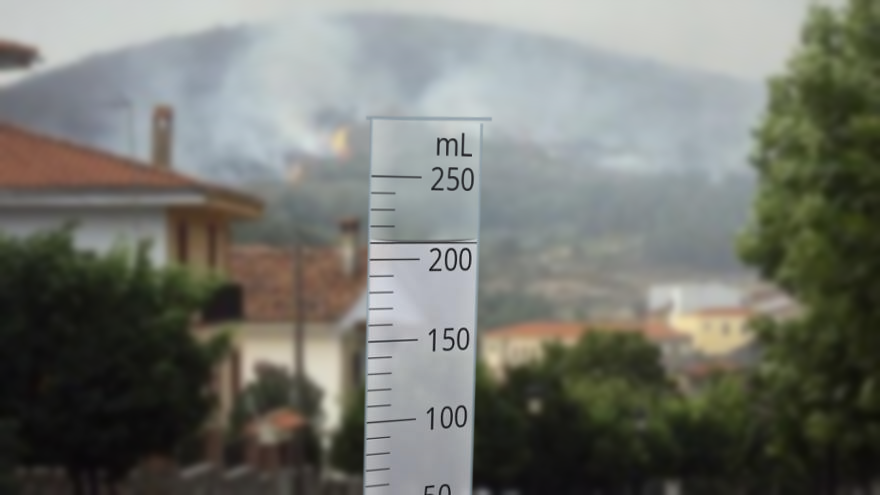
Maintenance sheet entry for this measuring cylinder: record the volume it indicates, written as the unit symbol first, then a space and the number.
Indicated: mL 210
